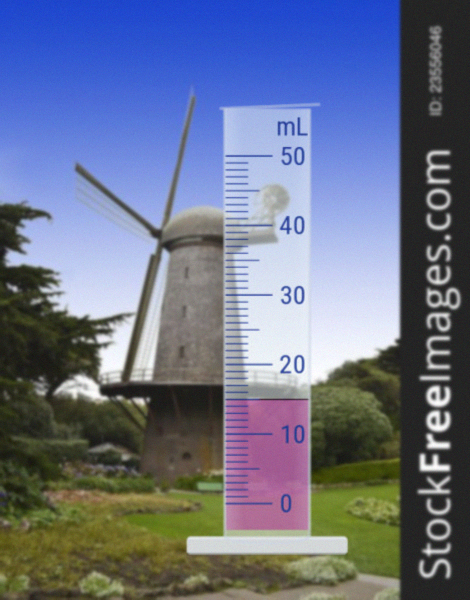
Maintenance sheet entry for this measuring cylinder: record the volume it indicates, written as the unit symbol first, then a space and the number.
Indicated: mL 15
